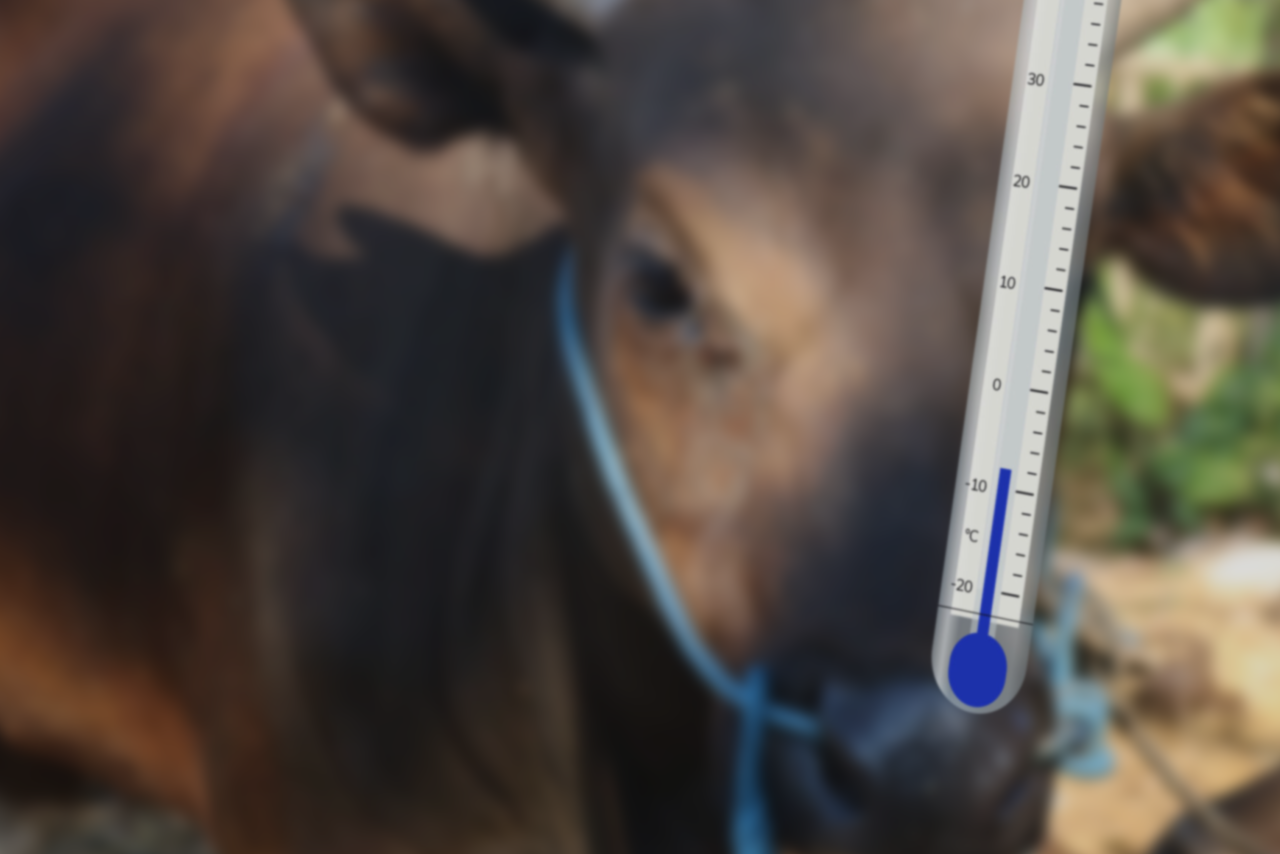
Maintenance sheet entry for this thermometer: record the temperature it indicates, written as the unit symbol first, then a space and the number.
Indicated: °C -8
